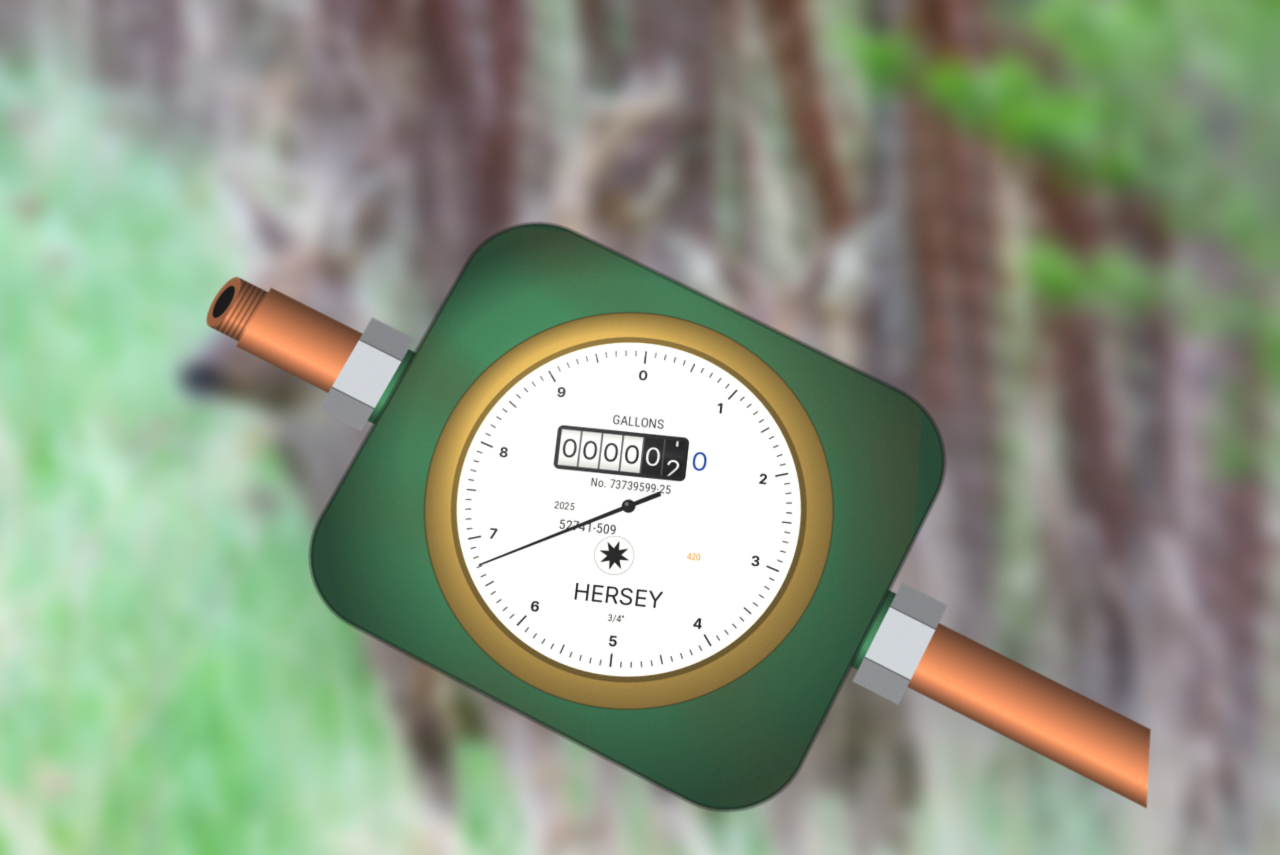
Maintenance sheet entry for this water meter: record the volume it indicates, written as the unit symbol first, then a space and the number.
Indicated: gal 16.7
